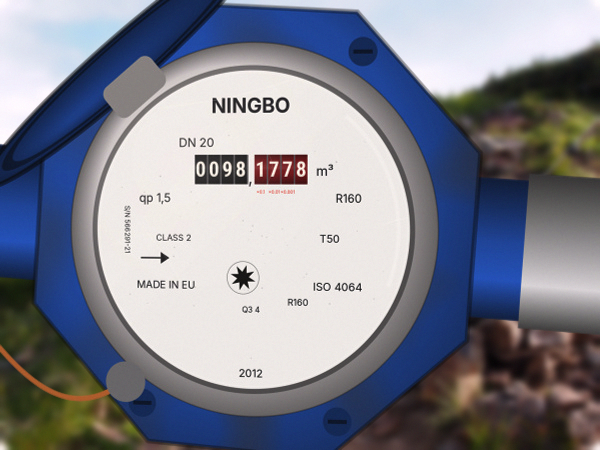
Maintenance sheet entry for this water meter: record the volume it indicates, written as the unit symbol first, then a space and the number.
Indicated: m³ 98.1778
